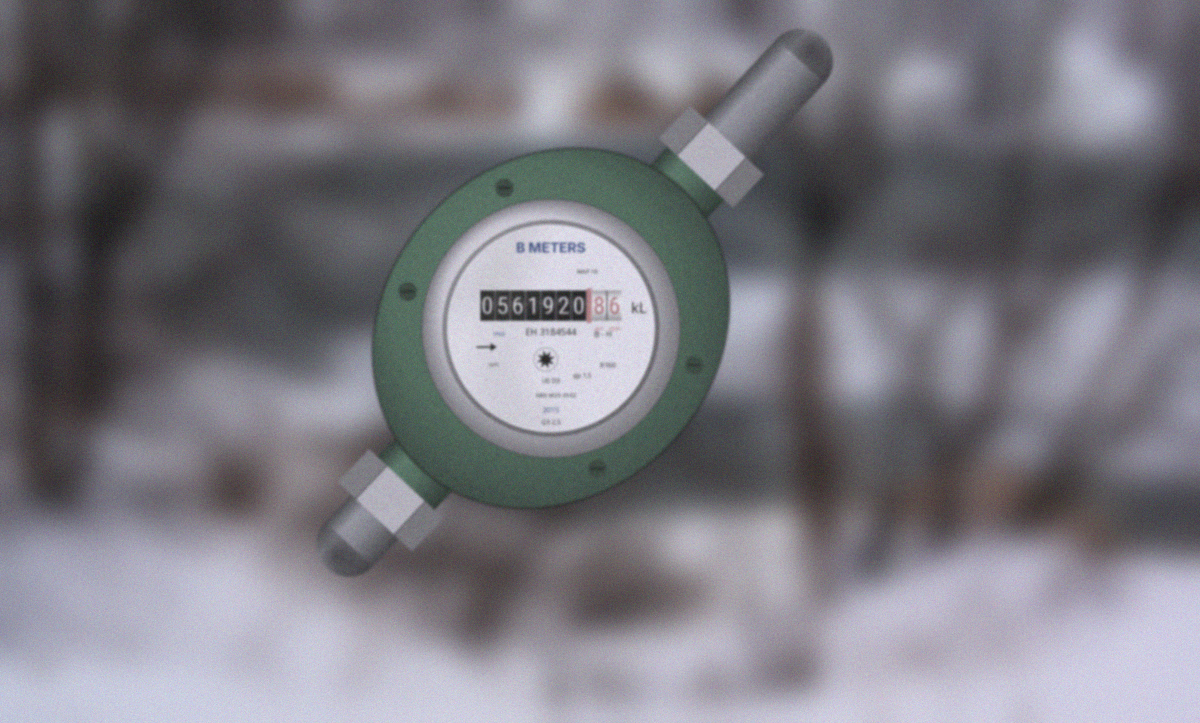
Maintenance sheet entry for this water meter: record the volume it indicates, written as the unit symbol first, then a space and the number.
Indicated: kL 561920.86
